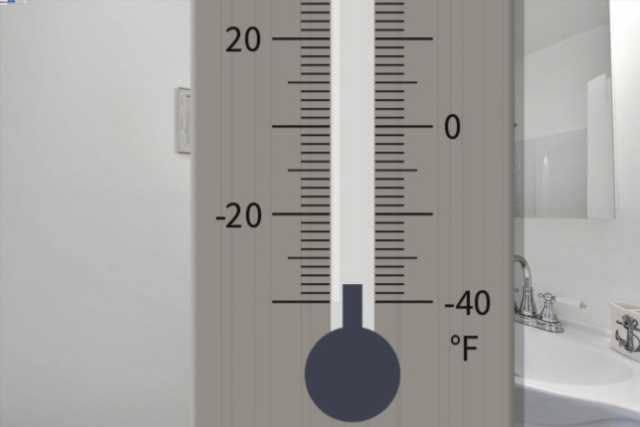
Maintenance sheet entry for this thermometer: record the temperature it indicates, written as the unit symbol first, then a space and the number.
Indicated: °F -36
